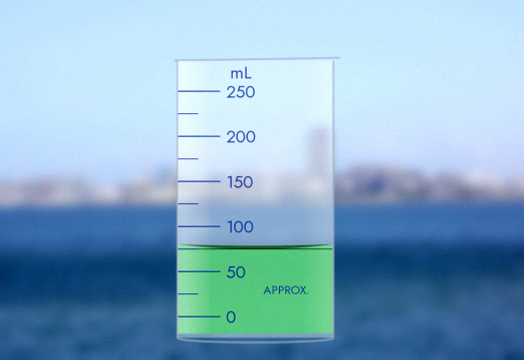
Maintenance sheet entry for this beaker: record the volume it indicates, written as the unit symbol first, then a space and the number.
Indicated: mL 75
